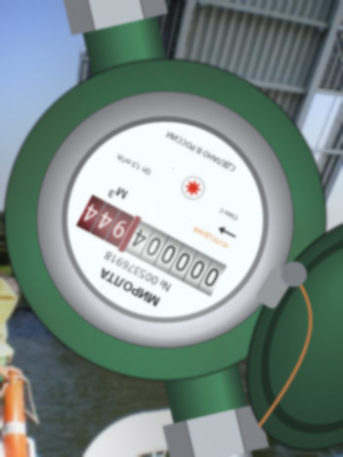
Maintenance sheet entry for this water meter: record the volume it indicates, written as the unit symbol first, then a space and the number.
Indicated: m³ 4.944
